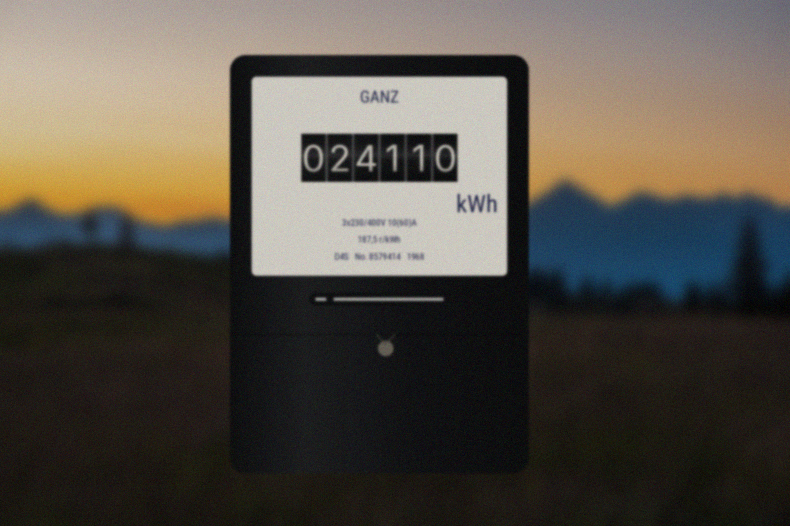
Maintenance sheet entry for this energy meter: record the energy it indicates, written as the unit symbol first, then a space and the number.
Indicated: kWh 24110
